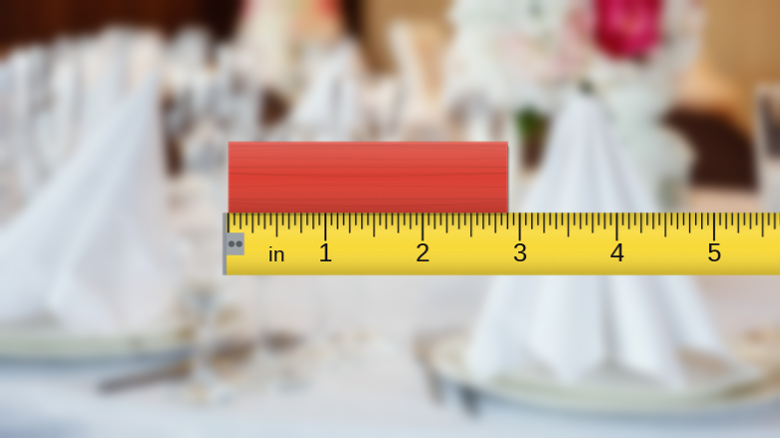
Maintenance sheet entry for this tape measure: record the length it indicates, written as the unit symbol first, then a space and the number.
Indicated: in 2.875
